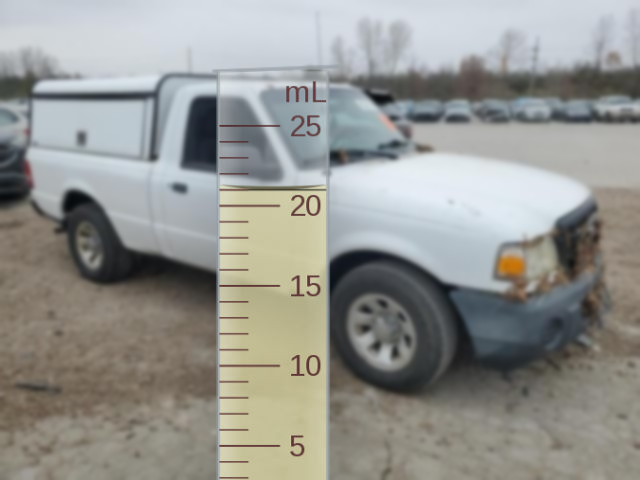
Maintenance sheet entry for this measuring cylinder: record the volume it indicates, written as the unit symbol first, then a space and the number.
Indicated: mL 21
